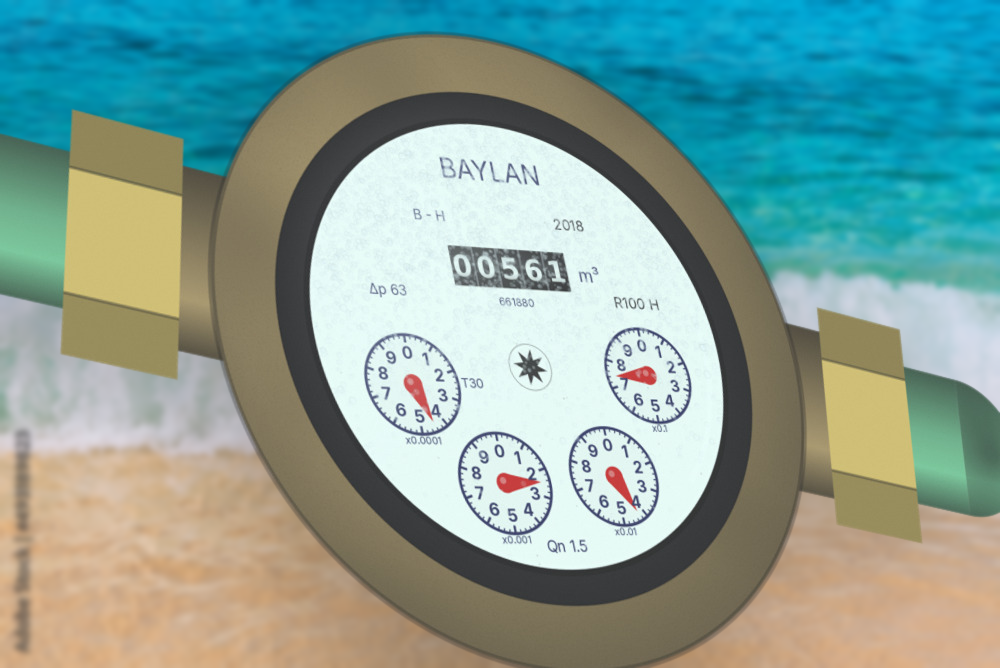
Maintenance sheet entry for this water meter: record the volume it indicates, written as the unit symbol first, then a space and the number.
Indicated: m³ 561.7424
